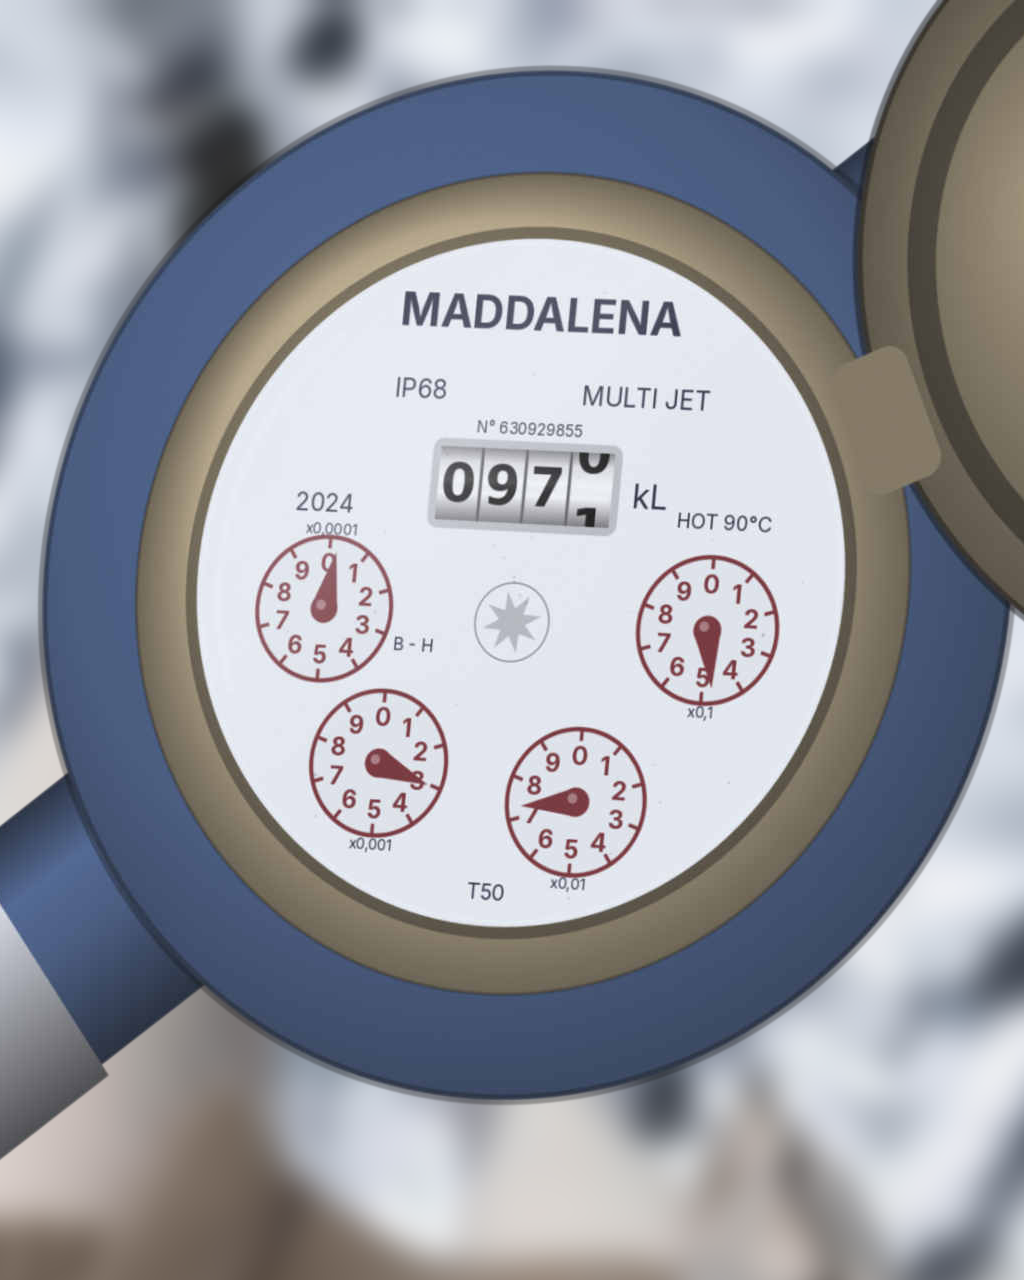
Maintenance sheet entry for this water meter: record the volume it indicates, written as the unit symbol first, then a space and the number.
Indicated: kL 970.4730
